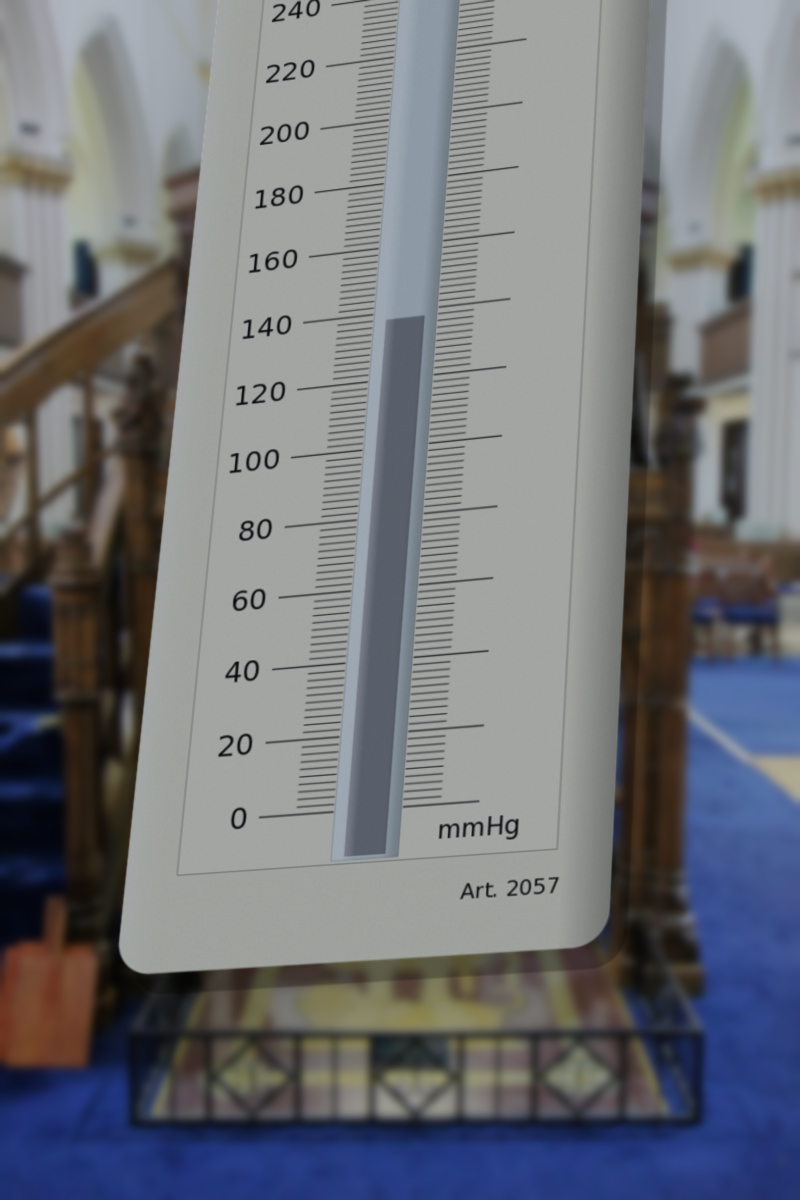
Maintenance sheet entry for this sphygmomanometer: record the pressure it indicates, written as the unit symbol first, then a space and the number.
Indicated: mmHg 138
